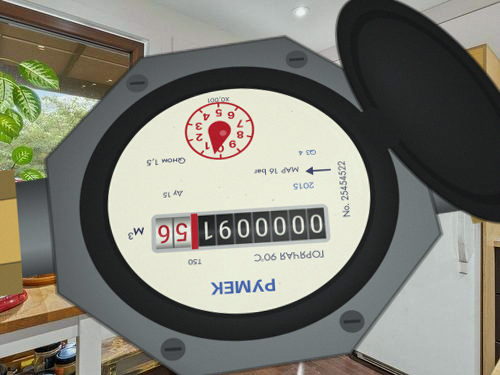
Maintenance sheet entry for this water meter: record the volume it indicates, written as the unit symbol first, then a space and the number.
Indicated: m³ 91.560
